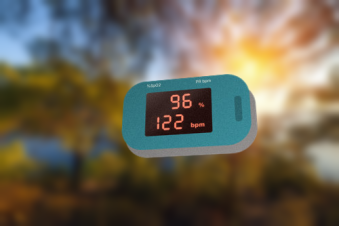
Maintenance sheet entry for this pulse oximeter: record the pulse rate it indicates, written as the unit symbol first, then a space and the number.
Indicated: bpm 122
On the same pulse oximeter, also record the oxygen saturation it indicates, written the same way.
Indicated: % 96
